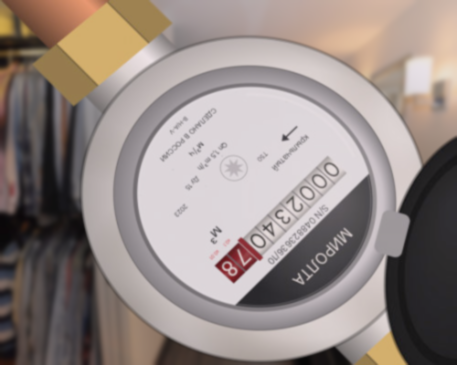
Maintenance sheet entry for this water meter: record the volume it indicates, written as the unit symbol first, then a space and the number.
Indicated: m³ 2340.78
